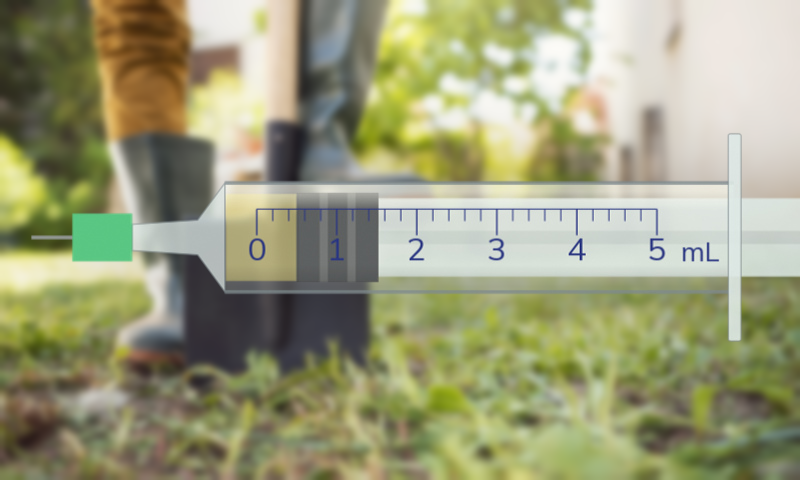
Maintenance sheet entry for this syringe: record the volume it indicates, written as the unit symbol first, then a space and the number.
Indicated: mL 0.5
